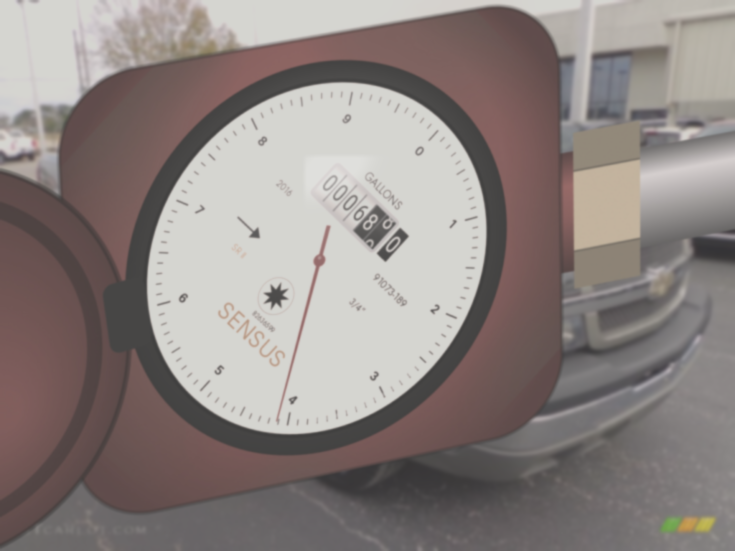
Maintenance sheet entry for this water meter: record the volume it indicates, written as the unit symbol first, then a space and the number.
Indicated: gal 6884.1
